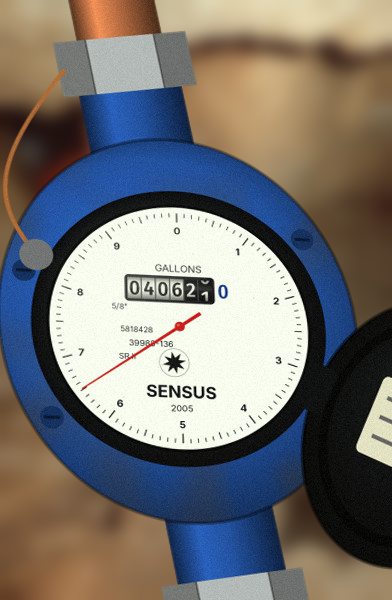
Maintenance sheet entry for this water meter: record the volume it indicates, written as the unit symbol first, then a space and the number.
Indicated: gal 406206.5
